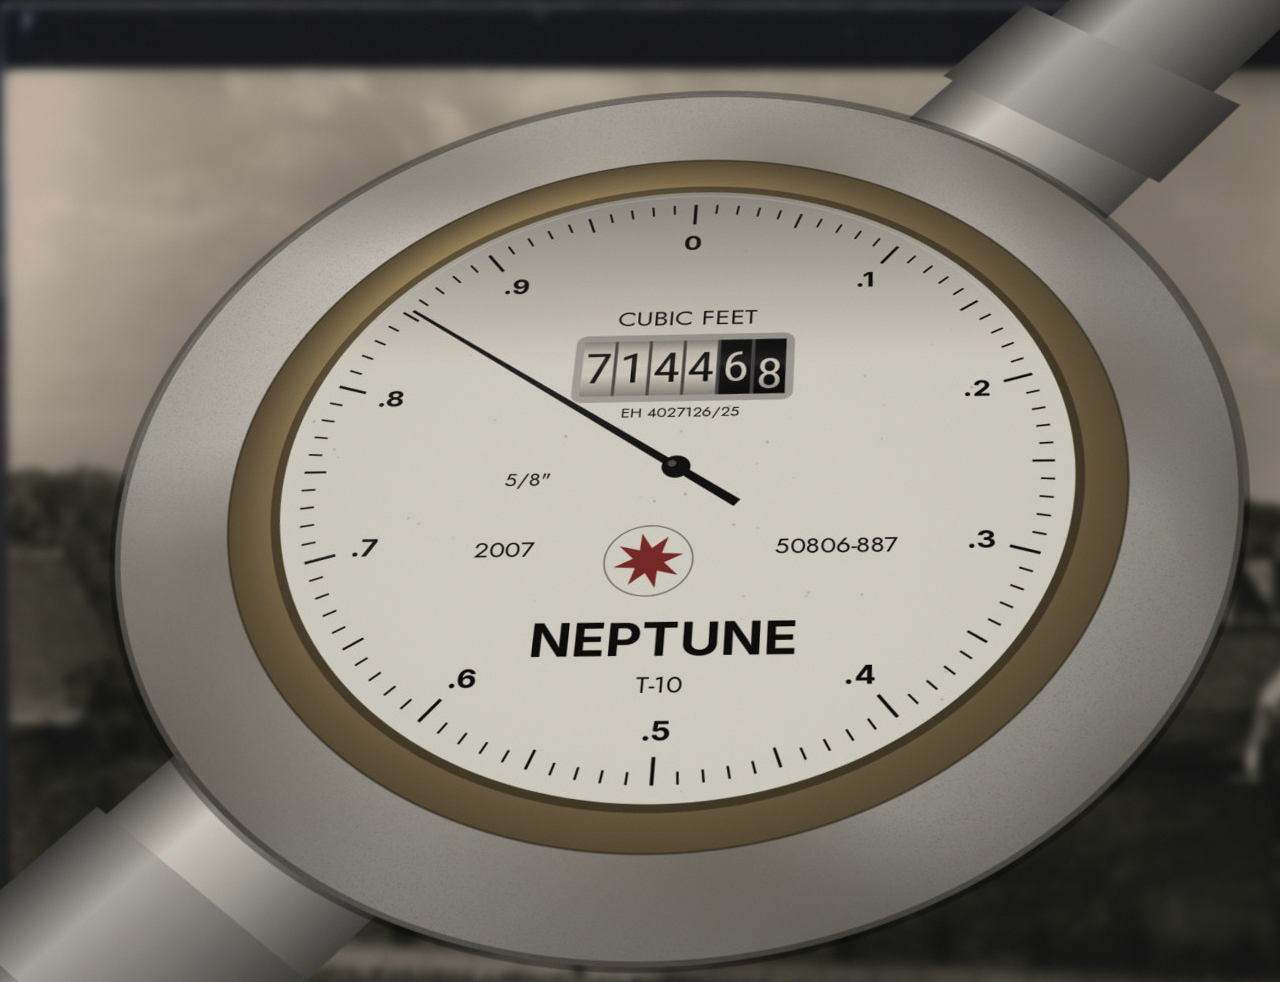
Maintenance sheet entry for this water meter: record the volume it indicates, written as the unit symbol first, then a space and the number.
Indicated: ft³ 714467.85
